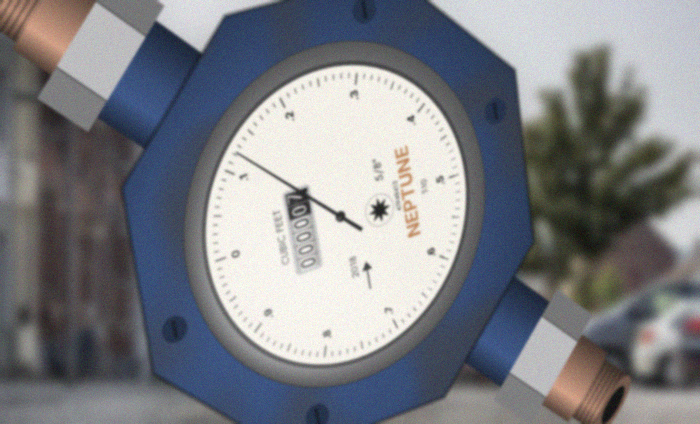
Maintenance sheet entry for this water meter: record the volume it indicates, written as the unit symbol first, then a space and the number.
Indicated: ft³ 7.12
